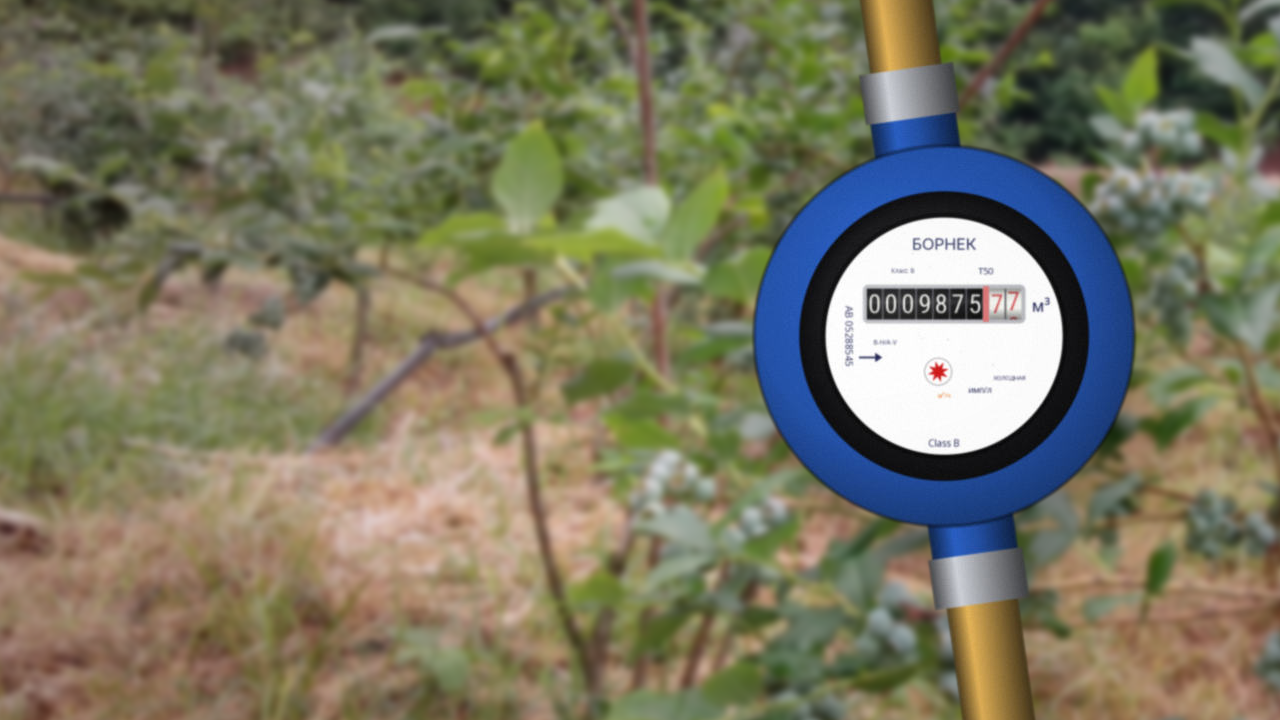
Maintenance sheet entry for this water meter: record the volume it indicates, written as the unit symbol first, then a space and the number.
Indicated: m³ 9875.77
